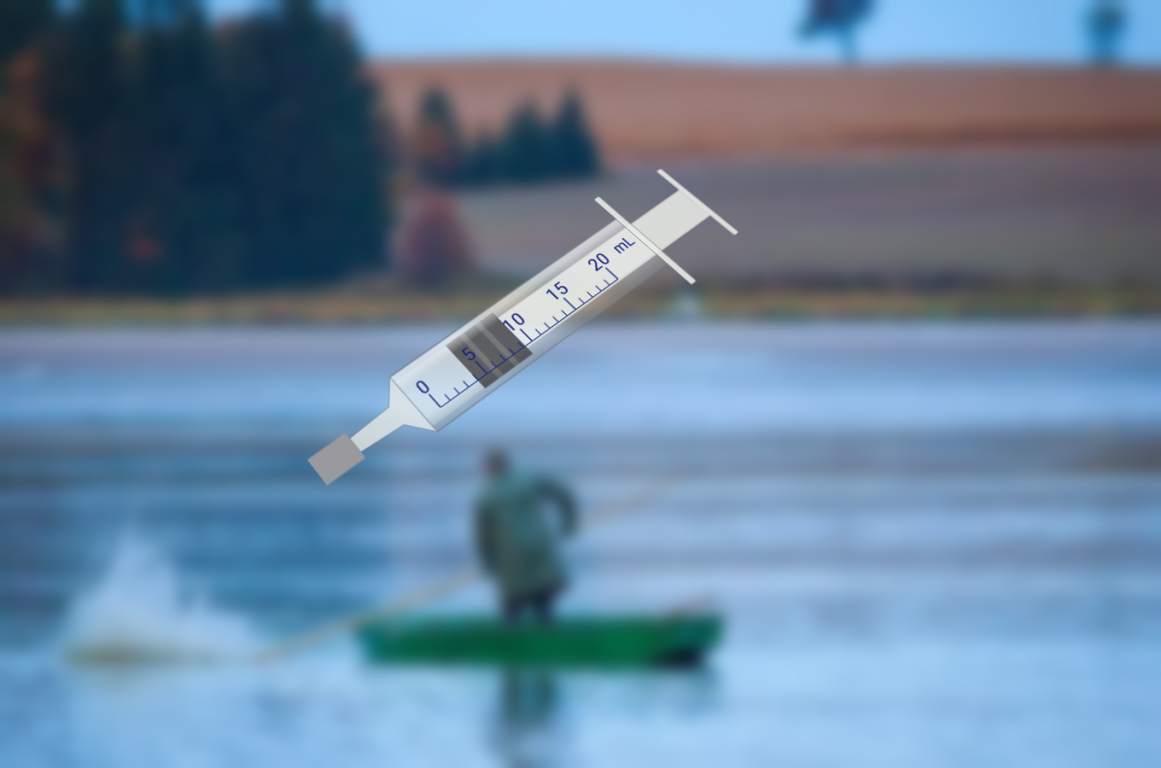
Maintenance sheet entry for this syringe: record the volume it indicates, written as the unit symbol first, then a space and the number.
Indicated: mL 4
